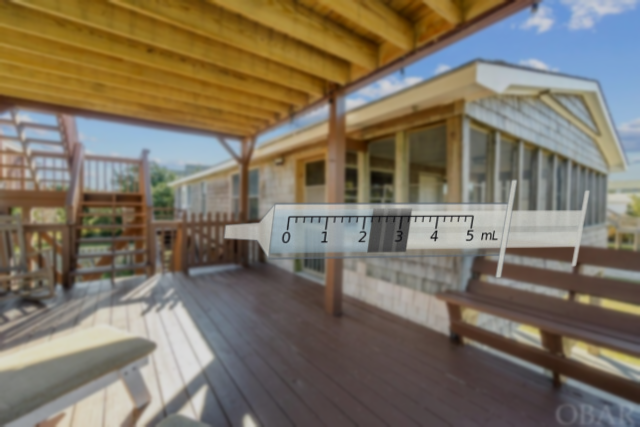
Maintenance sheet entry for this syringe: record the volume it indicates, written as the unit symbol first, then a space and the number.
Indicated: mL 2.2
